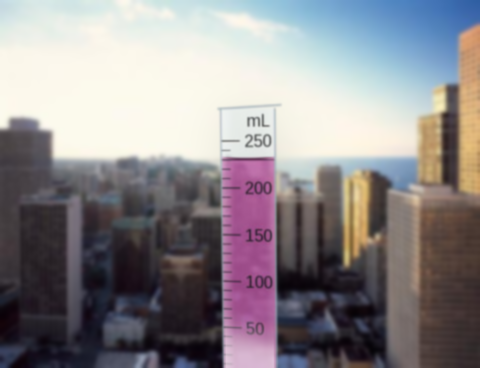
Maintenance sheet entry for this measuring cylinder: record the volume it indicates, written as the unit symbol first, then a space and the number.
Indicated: mL 230
